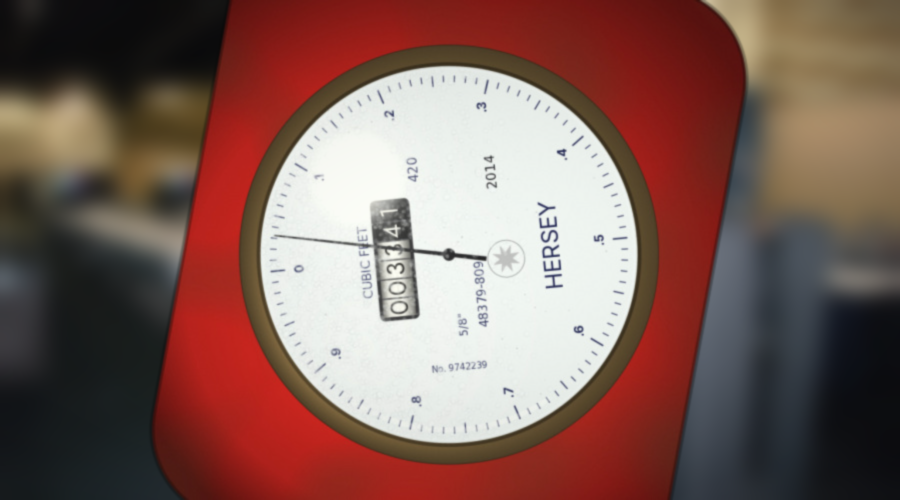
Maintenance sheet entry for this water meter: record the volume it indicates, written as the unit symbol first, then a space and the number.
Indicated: ft³ 3341.03
